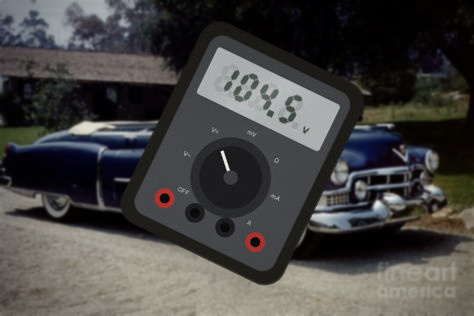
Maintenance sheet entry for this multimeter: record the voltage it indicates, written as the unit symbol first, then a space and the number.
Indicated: V 104.5
